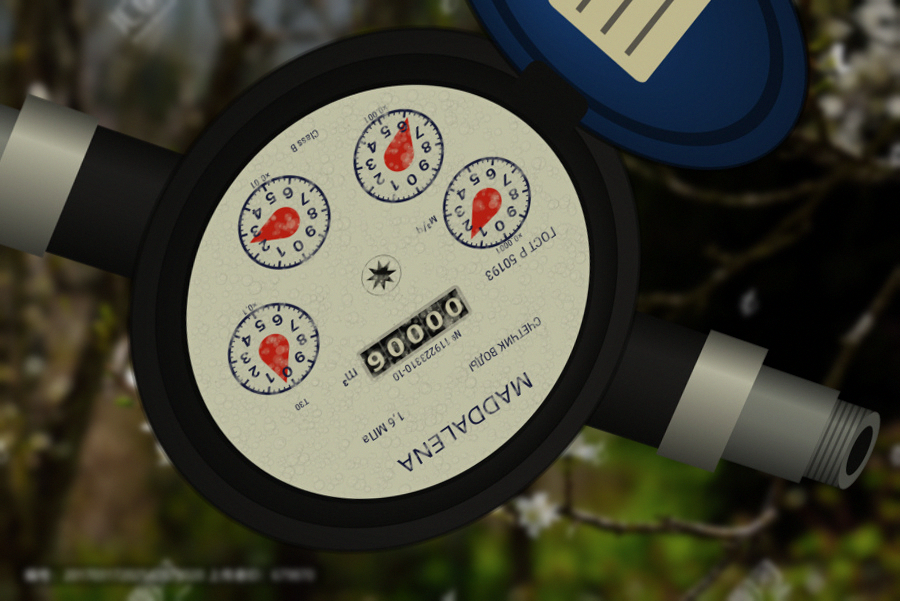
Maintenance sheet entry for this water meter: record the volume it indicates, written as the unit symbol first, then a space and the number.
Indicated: m³ 6.0261
